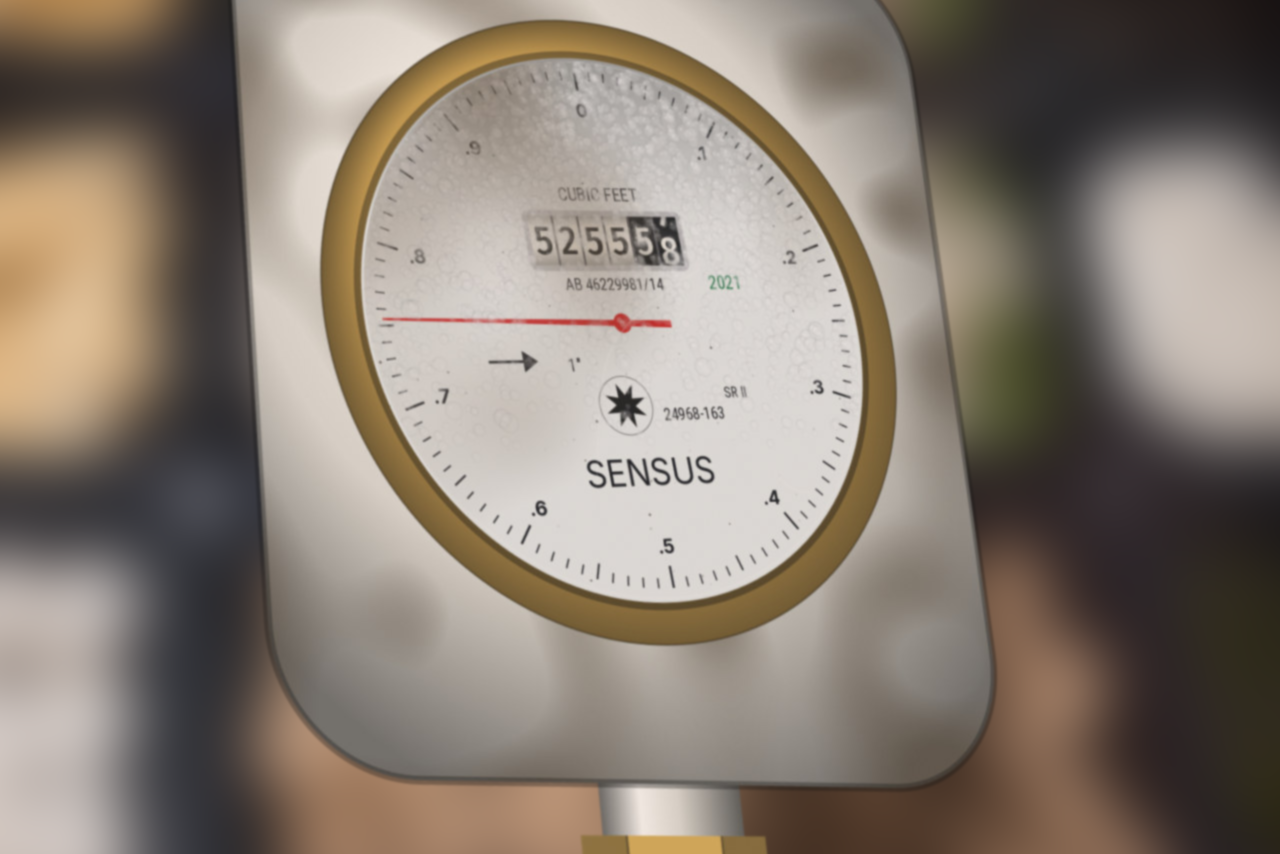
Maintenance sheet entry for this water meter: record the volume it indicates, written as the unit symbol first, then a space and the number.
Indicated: ft³ 525557.75
